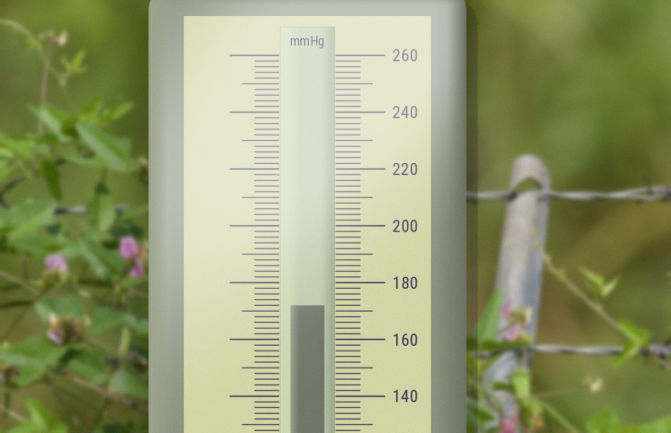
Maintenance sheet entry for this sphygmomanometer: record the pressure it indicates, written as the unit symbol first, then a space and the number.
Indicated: mmHg 172
